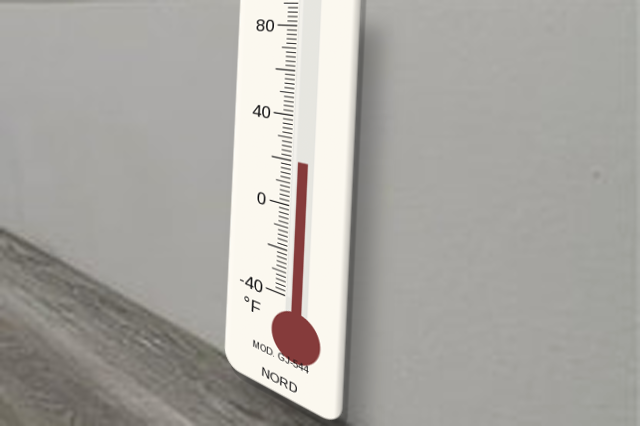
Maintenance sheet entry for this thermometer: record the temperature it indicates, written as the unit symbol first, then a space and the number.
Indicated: °F 20
